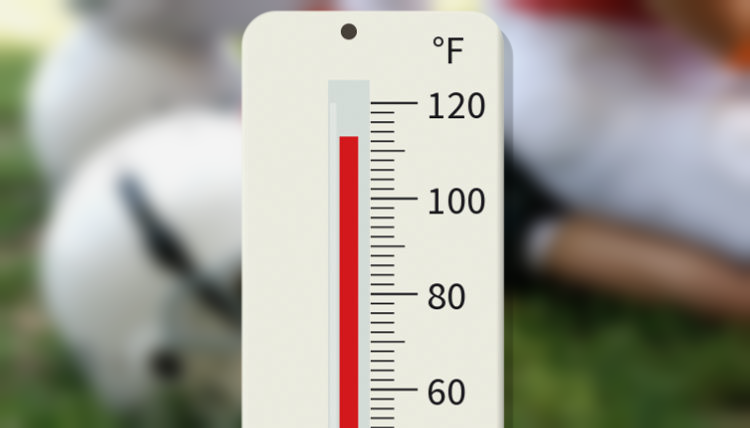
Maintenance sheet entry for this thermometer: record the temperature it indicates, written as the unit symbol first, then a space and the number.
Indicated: °F 113
